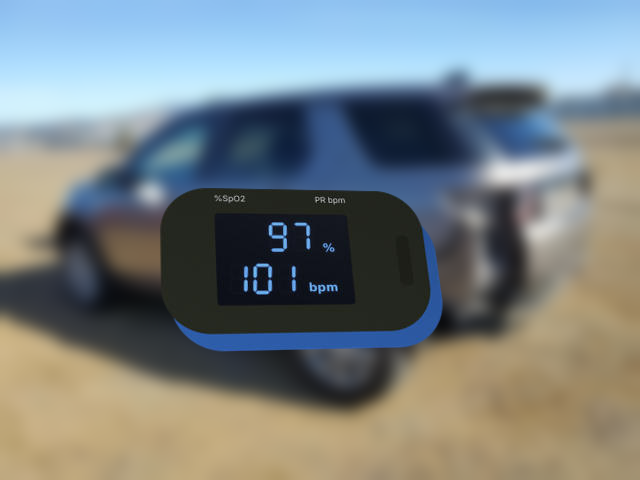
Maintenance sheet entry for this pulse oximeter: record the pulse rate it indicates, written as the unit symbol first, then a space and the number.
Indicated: bpm 101
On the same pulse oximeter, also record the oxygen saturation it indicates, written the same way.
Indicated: % 97
